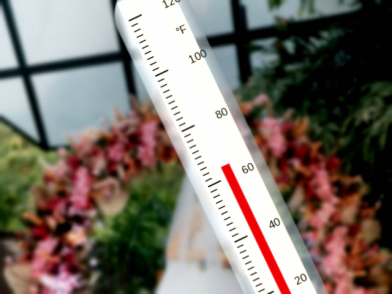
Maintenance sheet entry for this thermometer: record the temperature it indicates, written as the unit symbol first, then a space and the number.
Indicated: °F 64
